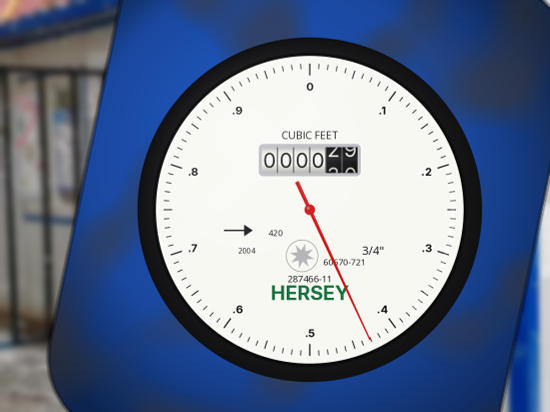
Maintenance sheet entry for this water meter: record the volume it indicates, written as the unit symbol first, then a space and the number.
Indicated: ft³ 29.43
